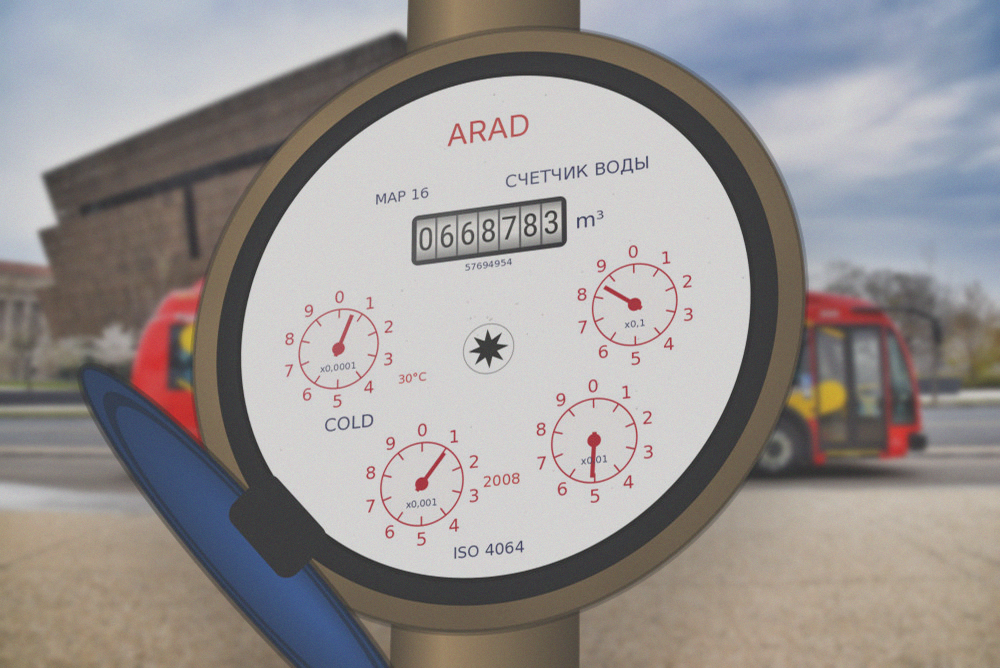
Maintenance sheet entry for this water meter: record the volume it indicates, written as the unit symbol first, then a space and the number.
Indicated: m³ 668783.8510
